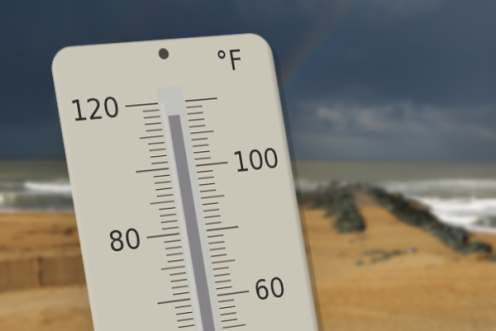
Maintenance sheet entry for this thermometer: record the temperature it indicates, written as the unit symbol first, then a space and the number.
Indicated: °F 116
